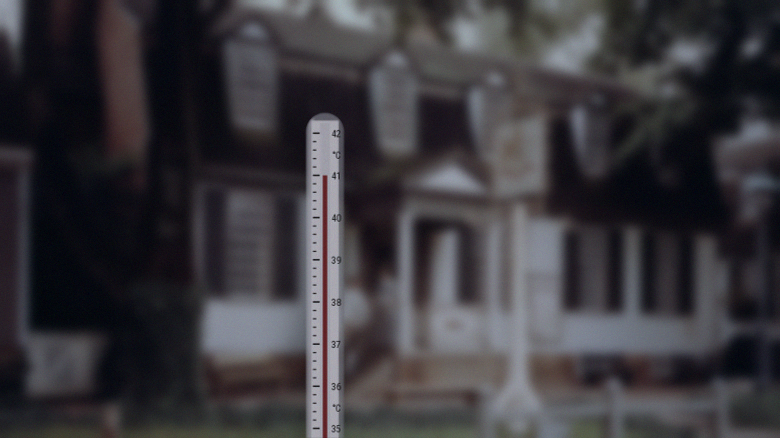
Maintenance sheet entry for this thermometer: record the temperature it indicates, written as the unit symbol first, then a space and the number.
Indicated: °C 41
